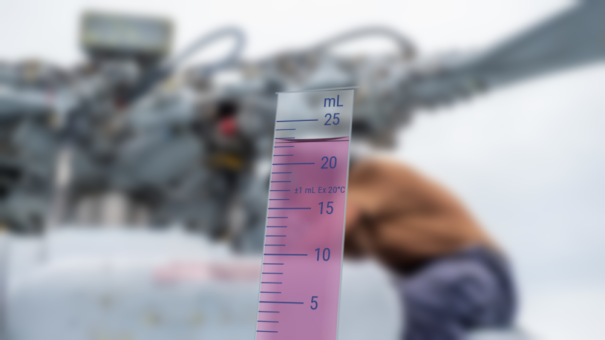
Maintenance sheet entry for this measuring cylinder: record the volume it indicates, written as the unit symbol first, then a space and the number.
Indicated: mL 22.5
